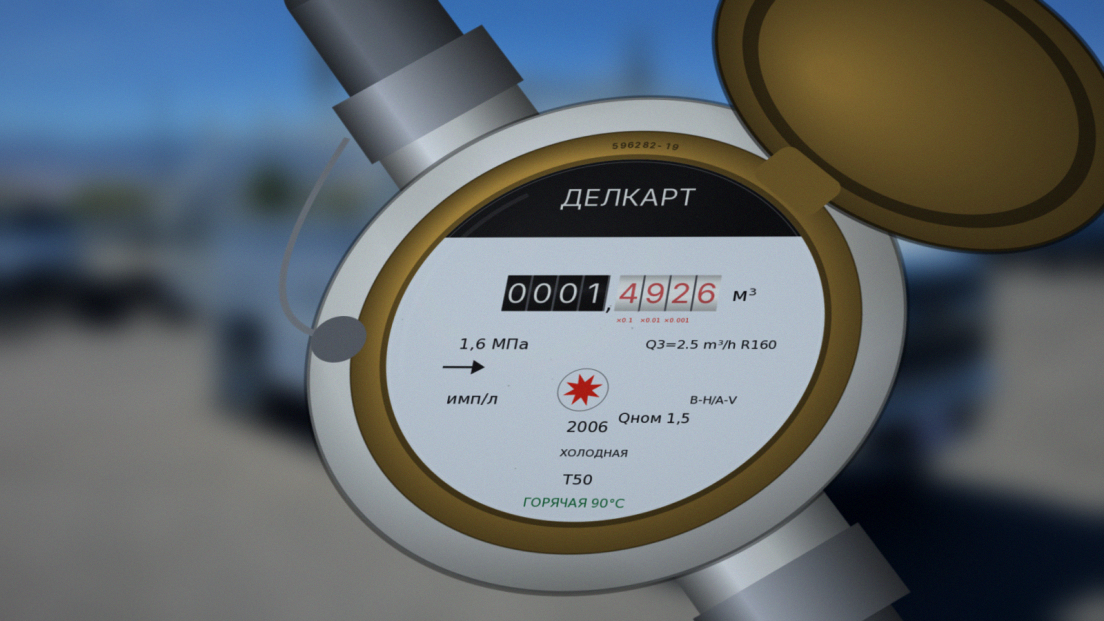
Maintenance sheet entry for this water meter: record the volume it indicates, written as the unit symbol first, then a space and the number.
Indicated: m³ 1.4926
